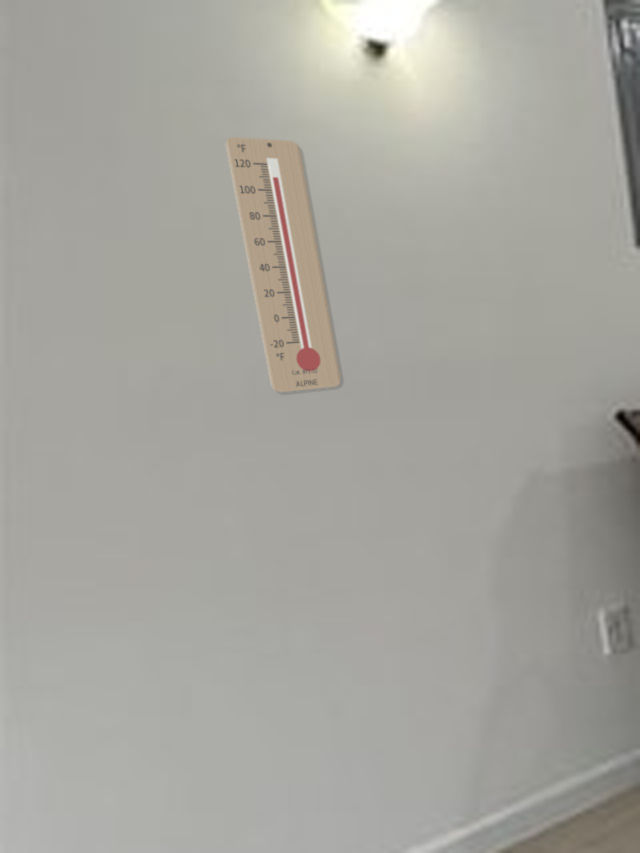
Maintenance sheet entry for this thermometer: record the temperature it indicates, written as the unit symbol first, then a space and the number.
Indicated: °F 110
